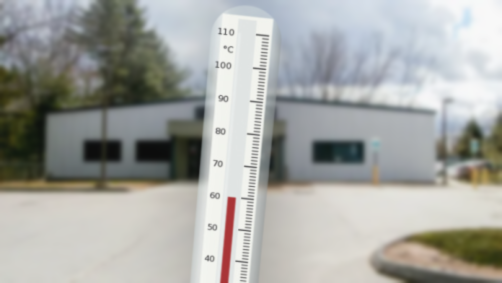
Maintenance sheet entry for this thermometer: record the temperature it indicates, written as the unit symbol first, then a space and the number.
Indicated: °C 60
